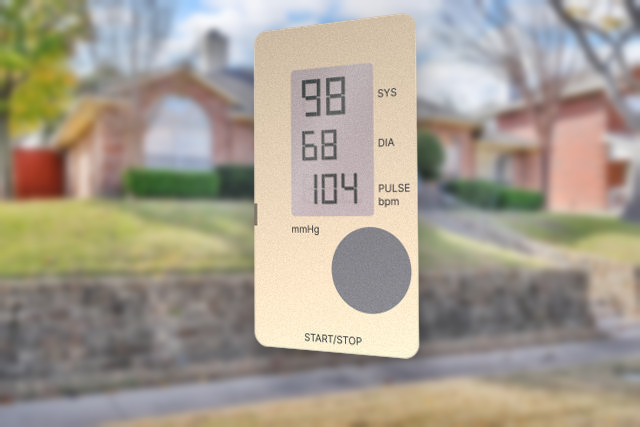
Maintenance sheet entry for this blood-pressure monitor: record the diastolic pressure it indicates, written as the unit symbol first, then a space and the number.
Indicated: mmHg 68
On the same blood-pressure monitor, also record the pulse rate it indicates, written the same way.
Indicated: bpm 104
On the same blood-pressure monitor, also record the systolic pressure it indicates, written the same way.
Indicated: mmHg 98
